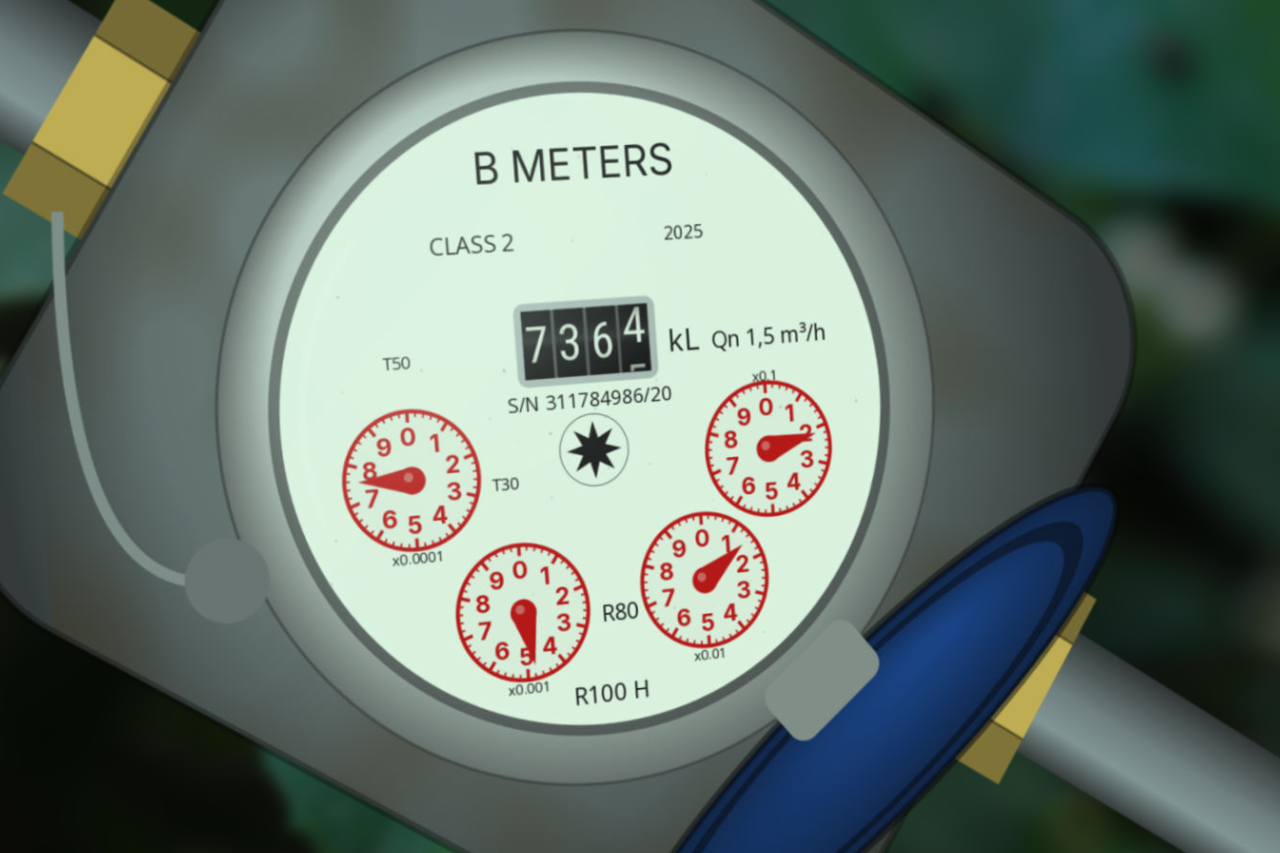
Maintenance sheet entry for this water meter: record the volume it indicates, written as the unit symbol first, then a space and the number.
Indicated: kL 7364.2147
